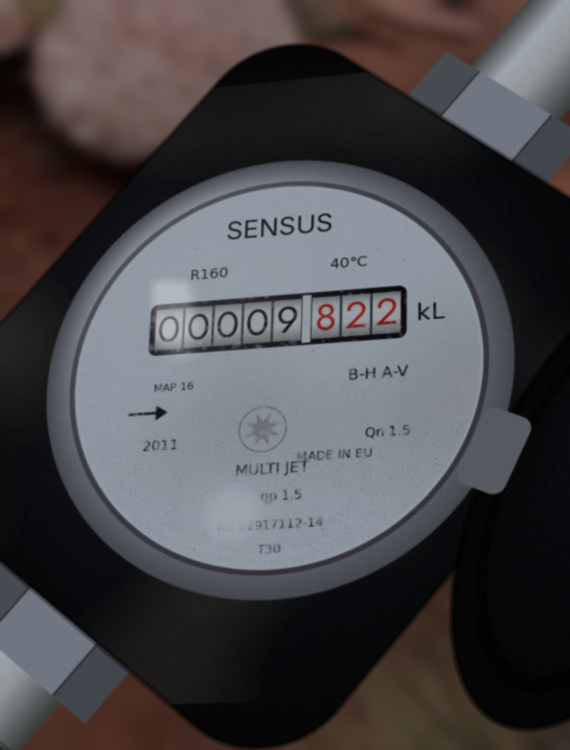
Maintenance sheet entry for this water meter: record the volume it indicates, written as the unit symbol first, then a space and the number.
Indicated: kL 9.822
